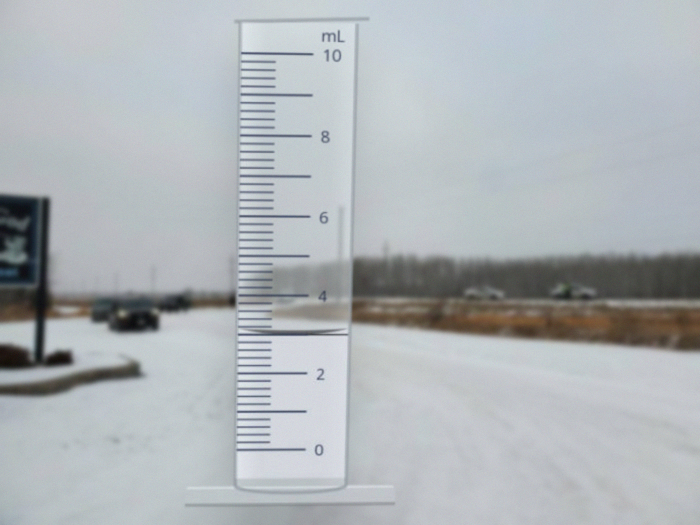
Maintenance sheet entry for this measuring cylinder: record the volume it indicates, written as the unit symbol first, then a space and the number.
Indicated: mL 3
